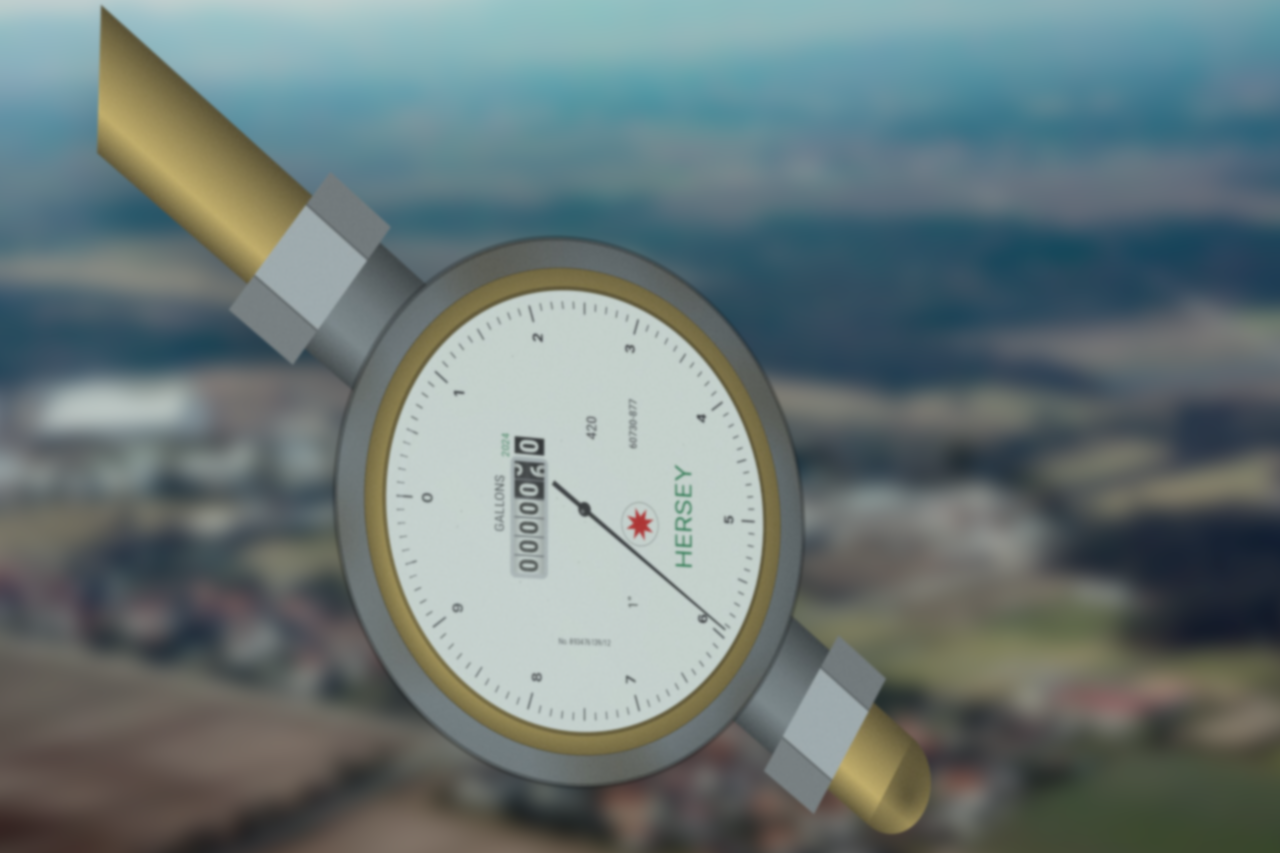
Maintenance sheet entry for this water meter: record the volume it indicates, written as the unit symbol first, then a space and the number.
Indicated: gal 55.9
